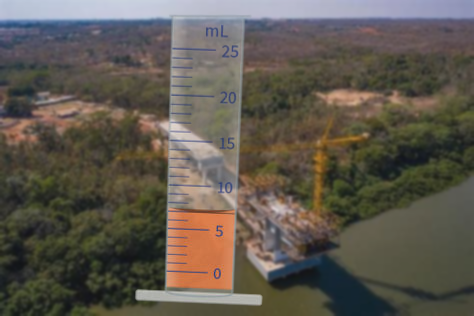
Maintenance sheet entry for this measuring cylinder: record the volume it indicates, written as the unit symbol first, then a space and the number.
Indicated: mL 7
